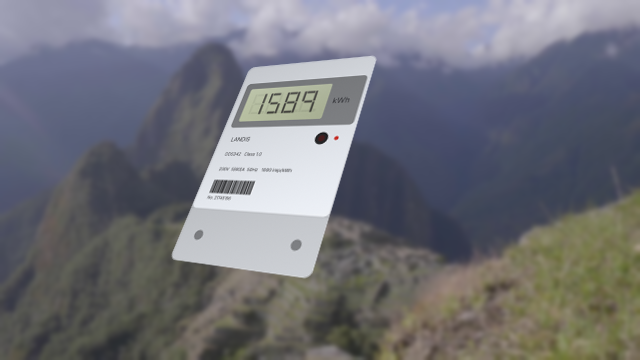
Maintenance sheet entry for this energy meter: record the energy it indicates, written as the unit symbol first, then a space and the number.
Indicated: kWh 1589
